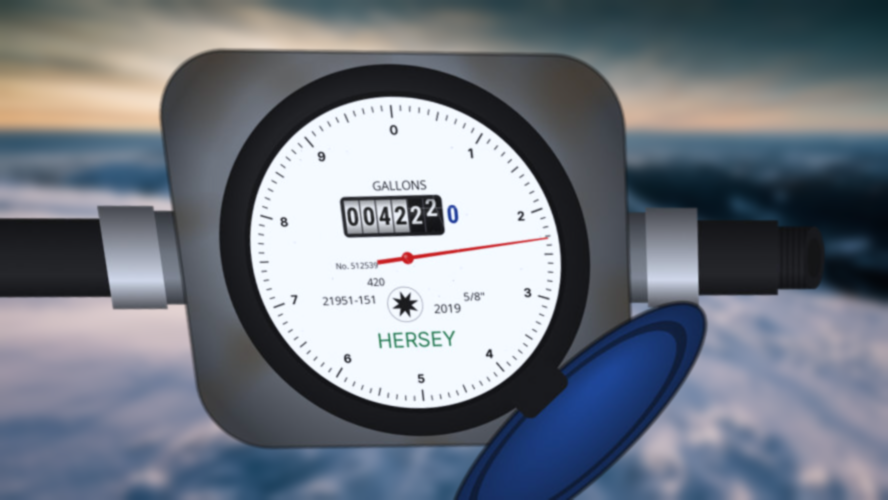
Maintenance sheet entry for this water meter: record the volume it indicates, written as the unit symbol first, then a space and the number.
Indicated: gal 42222.3
